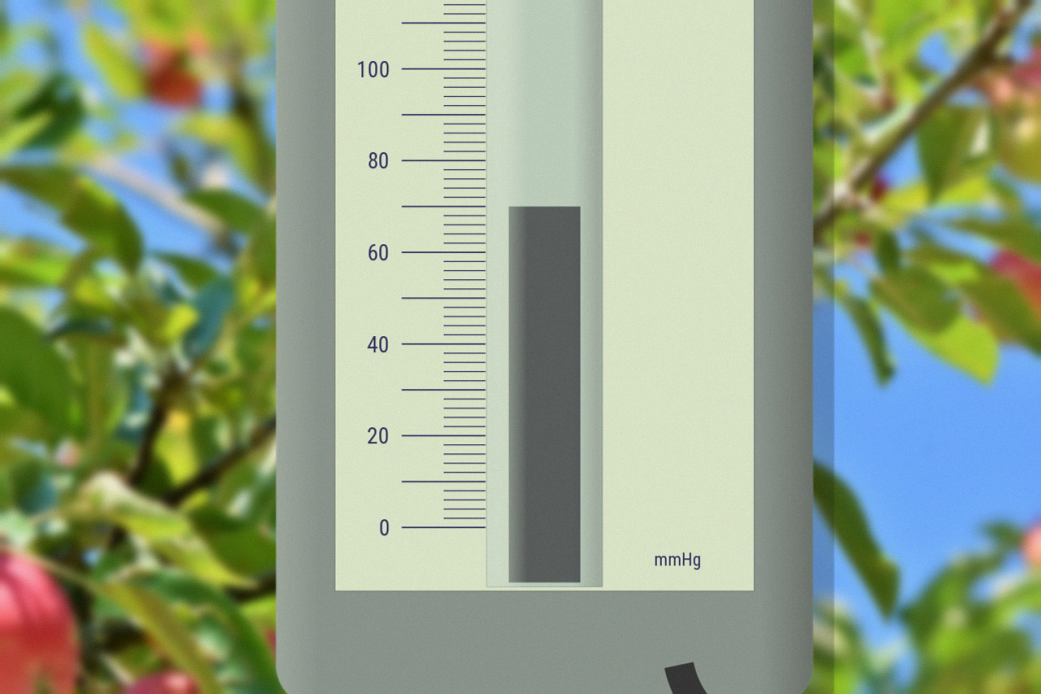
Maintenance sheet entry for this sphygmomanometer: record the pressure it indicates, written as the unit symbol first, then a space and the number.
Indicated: mmHg 70
